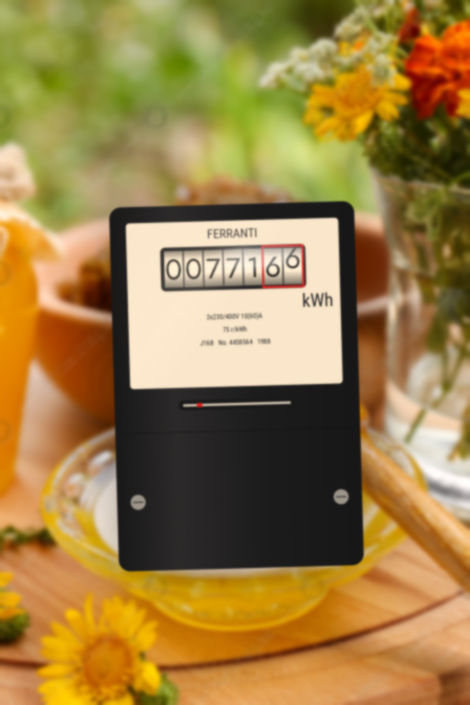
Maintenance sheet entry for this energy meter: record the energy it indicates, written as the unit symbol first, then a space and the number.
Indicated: kWh 771.66
